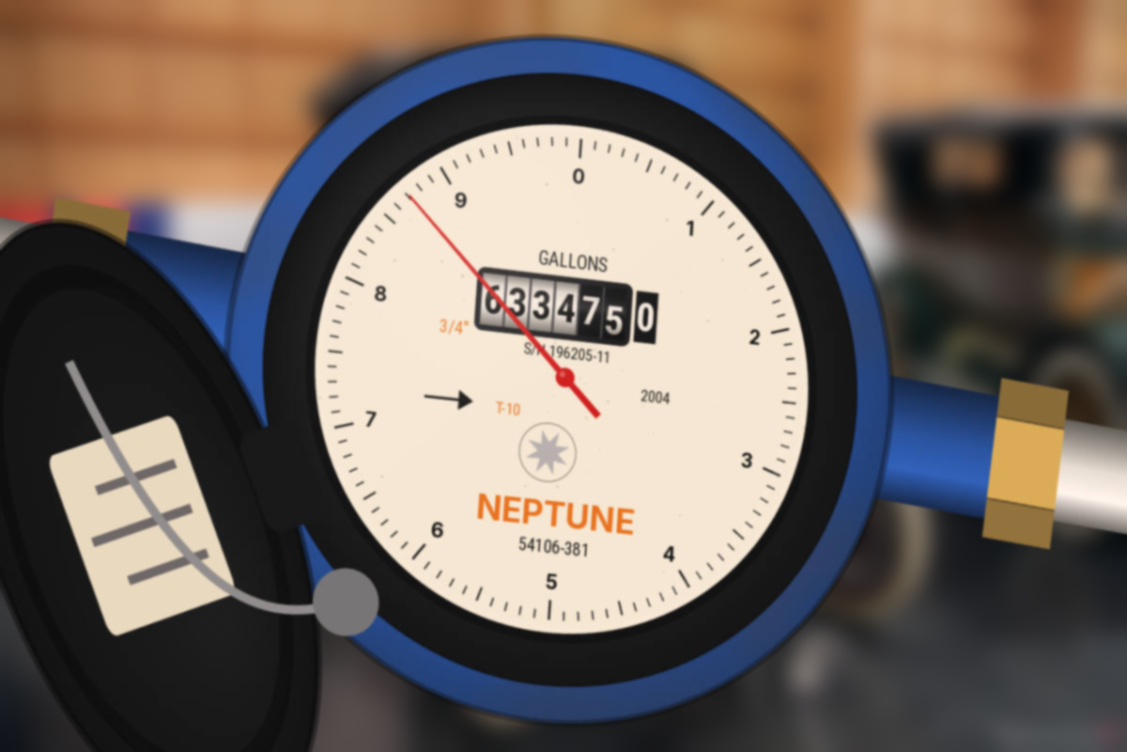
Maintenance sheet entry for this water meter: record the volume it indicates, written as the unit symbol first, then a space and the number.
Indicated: gal 6334748.7
